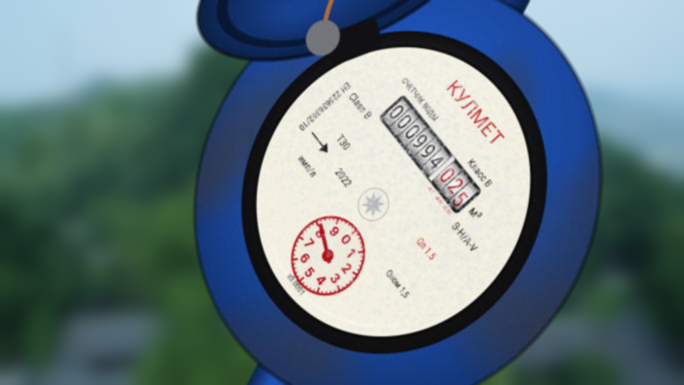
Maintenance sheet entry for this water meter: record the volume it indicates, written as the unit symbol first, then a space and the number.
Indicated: m³ 994.0248
